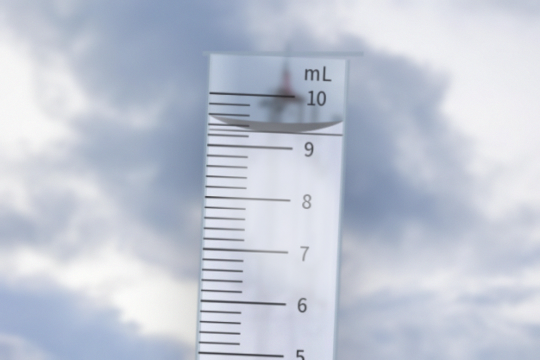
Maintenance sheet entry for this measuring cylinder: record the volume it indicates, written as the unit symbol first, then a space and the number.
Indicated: mL 9.3
